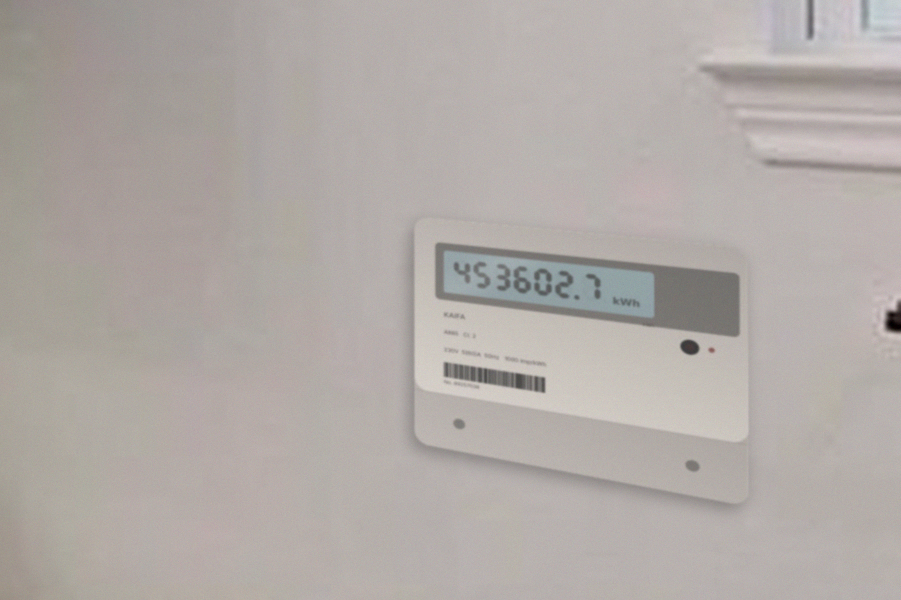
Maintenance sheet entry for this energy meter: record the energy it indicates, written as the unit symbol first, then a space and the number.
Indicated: kWh 453602.7
